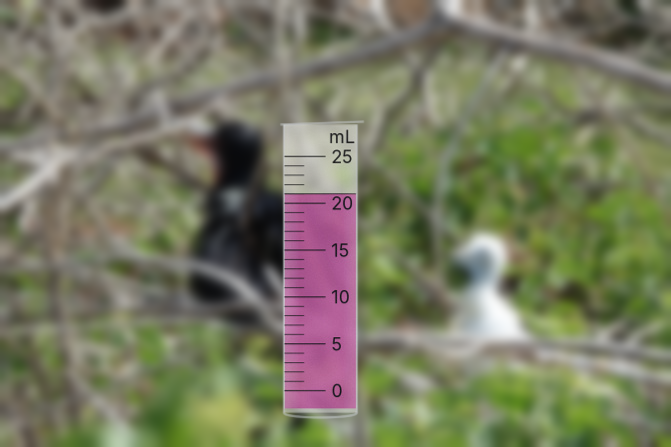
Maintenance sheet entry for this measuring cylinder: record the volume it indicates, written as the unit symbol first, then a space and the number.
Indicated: mL 21
